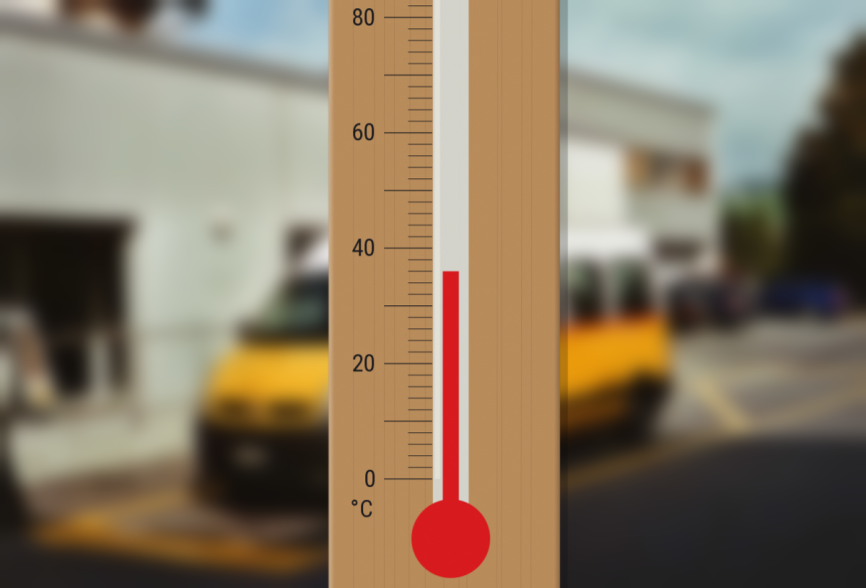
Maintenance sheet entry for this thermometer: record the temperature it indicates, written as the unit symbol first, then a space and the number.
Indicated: °C 36
